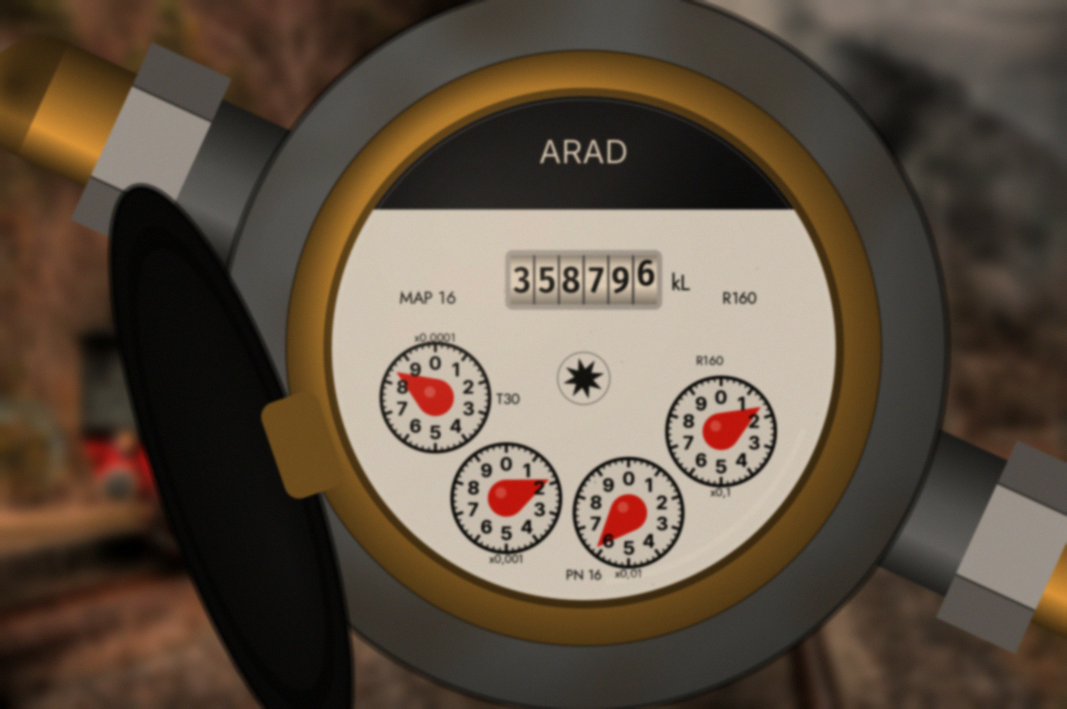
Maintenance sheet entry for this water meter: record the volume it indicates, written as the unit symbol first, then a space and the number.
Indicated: kL 358796.1618
